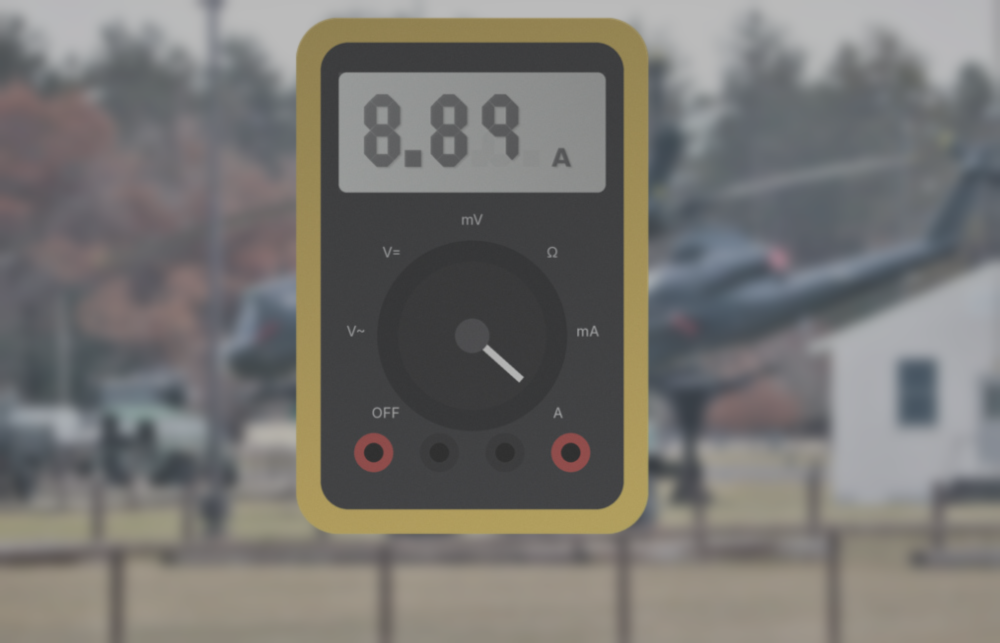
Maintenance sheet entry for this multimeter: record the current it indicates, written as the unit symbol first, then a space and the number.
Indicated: A 8.89
